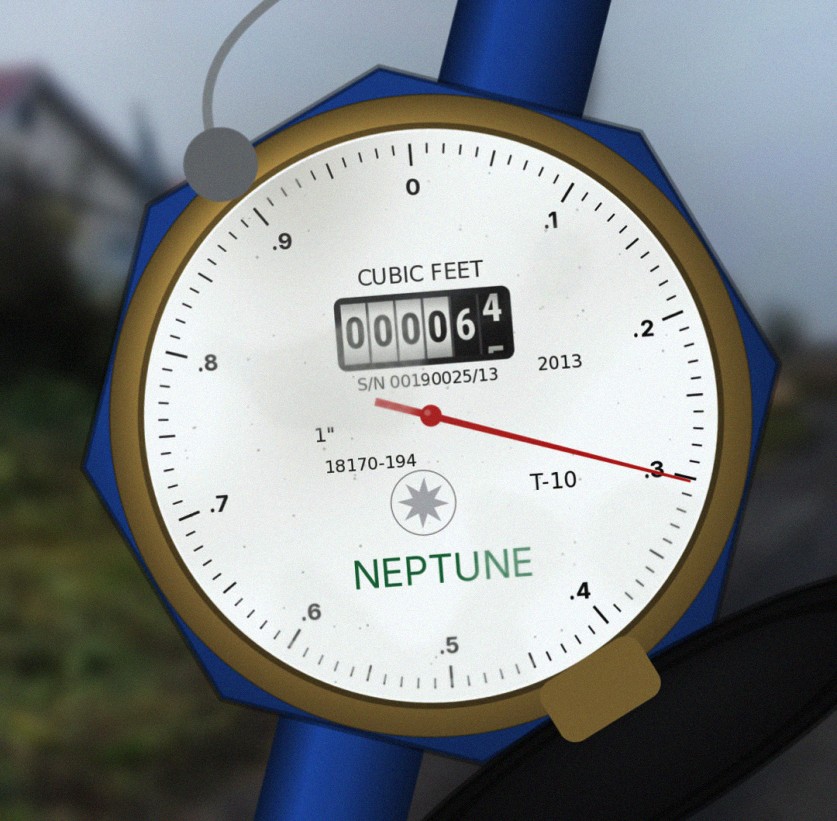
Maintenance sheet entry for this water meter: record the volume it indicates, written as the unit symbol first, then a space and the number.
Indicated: ft³ 64.30
